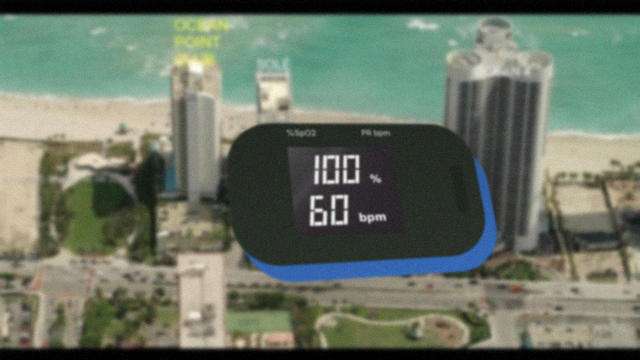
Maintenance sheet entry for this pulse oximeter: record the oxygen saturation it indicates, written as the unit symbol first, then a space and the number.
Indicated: % 100
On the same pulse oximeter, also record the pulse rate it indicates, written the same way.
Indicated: bpm 60
